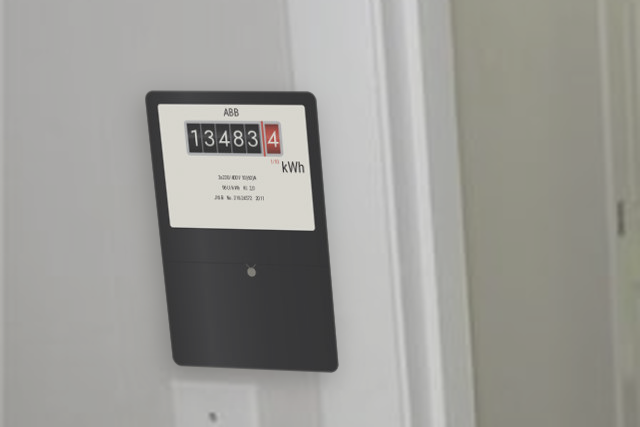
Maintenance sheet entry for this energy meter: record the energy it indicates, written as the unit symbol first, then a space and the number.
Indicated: kWh 13483.4
